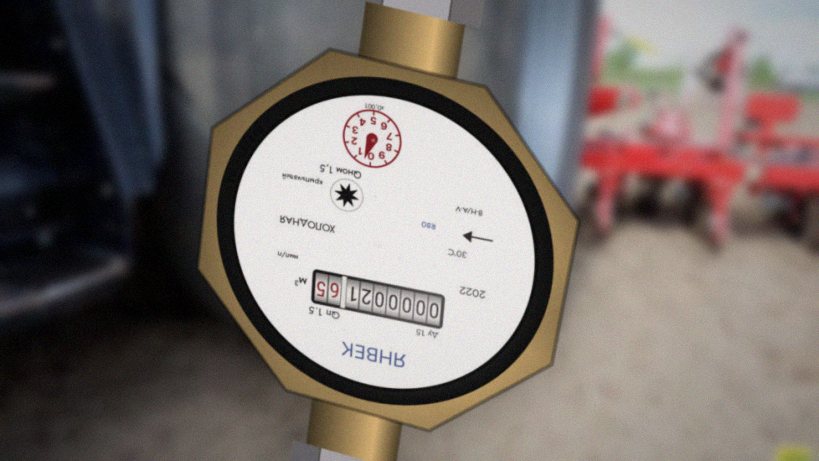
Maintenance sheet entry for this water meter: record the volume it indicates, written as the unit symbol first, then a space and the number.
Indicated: m³ 21.650
